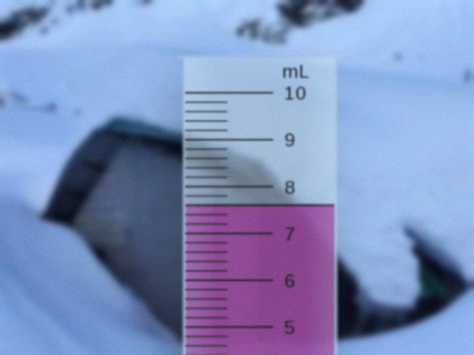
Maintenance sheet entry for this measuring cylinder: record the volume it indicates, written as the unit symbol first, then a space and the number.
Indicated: mL 7.6
